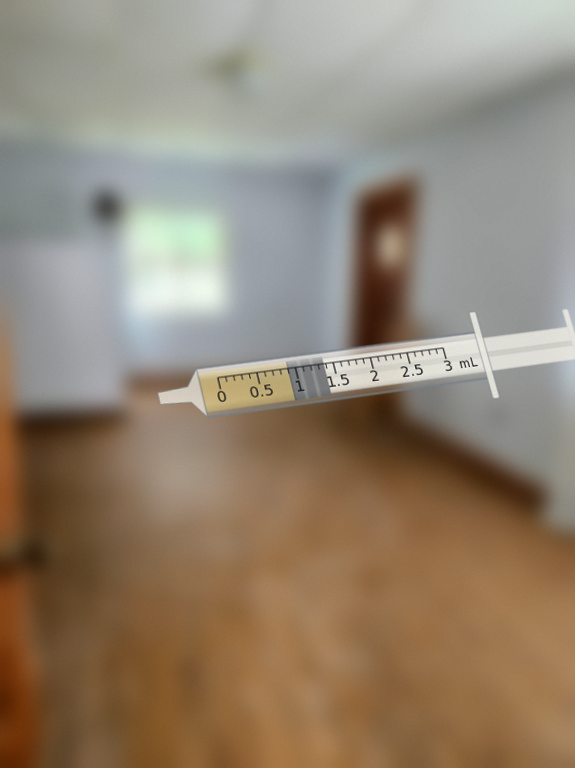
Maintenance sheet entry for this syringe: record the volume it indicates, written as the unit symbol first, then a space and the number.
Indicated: mL 0.9
